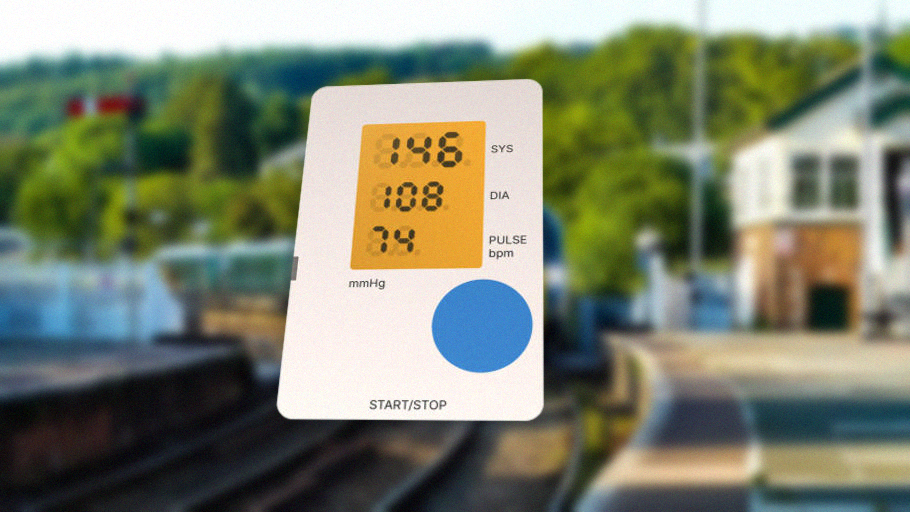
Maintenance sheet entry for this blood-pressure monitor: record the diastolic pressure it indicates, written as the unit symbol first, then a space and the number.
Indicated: mmHg 108
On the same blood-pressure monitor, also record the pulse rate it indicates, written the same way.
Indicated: bpm 74
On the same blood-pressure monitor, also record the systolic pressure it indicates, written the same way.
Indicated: mmHg 146
